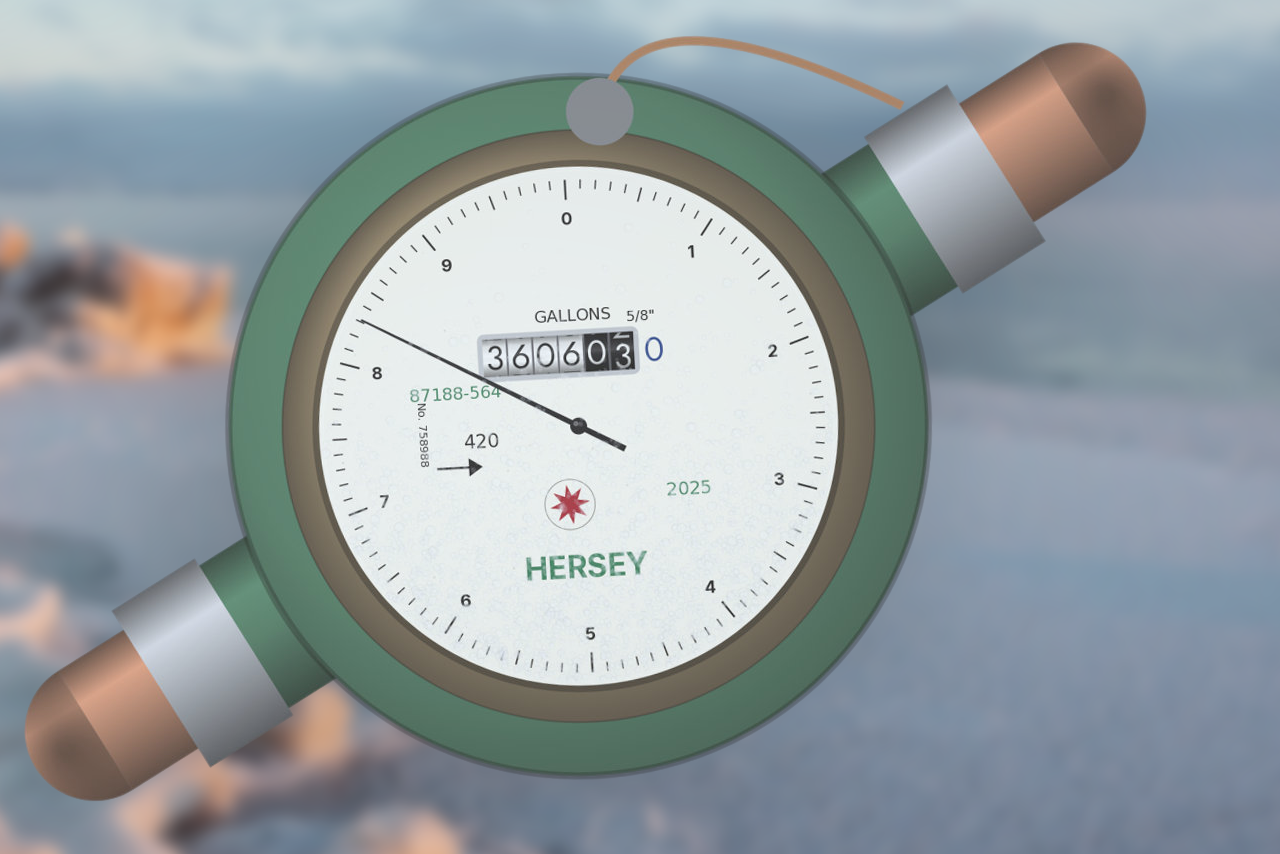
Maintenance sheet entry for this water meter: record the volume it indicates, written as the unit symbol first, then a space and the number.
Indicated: gal 3606028.3
